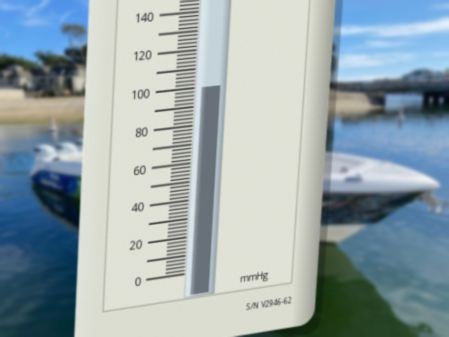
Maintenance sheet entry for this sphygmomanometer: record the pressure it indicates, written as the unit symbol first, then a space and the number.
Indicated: mmHg 100
